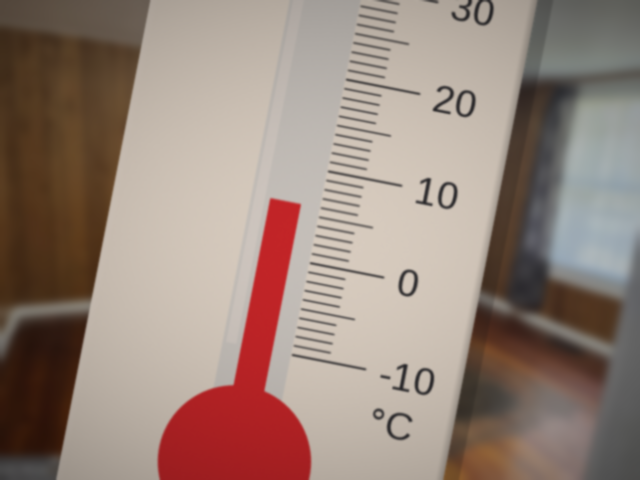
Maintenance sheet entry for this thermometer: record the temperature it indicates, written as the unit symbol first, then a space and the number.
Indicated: °C 6
